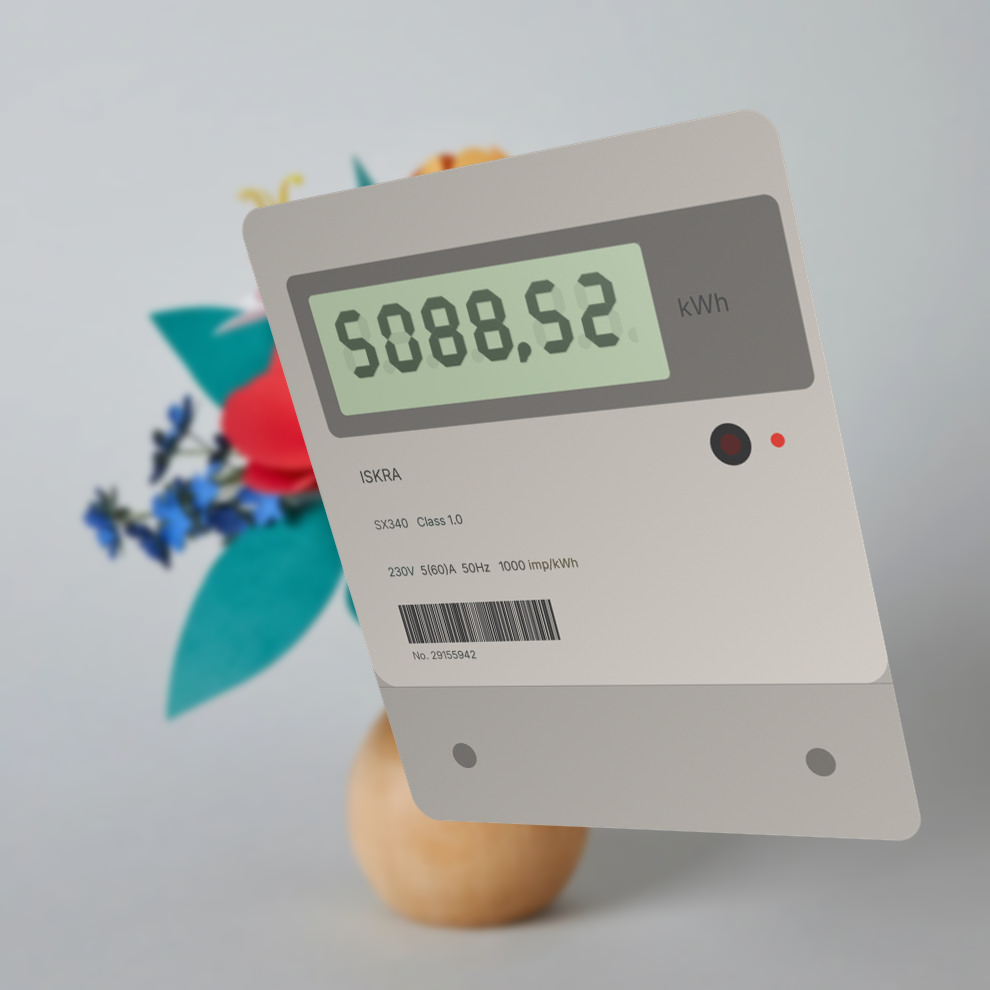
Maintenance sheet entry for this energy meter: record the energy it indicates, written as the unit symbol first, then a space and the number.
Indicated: kWh 5088.52
